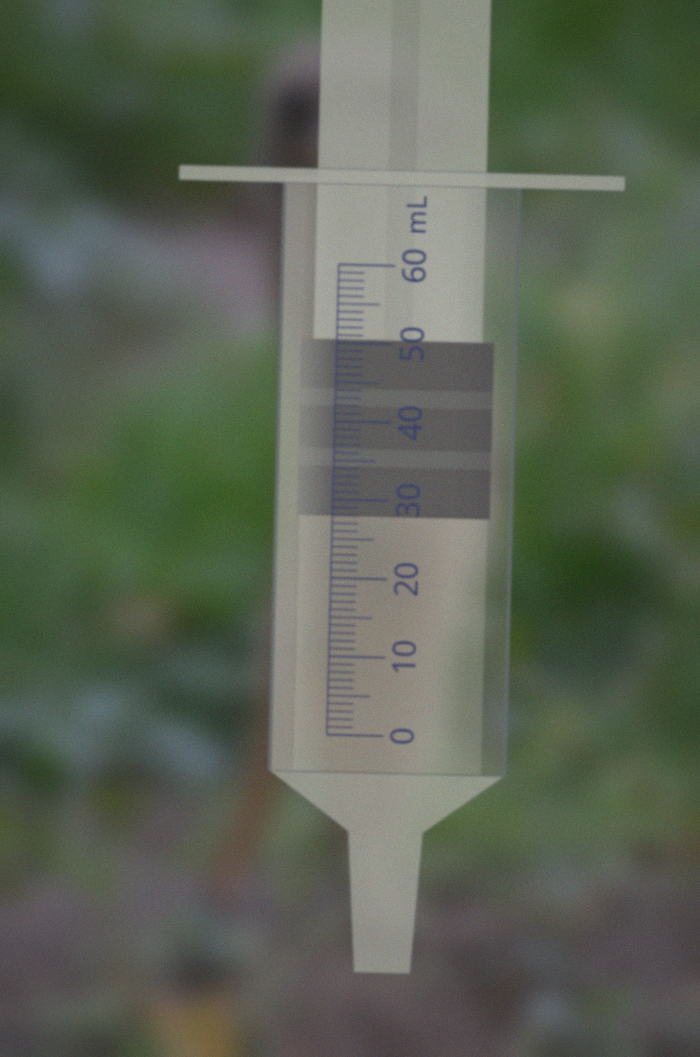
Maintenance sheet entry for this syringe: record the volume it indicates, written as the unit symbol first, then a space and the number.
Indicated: mL 28
